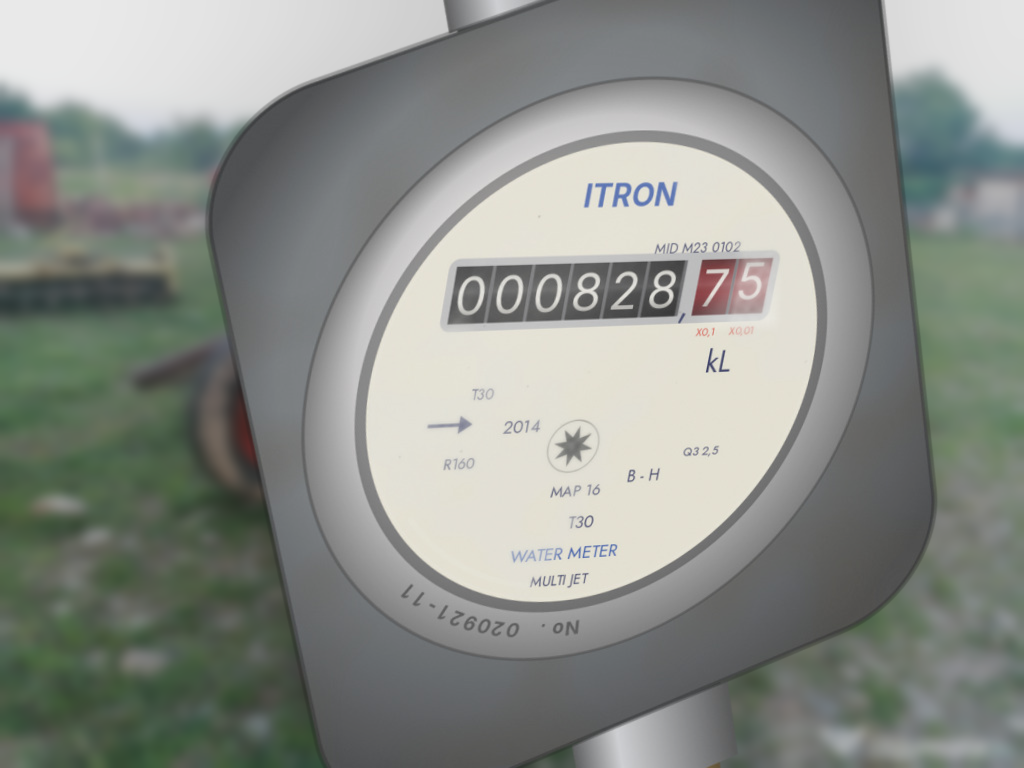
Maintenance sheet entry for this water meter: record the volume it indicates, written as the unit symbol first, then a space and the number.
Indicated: kL 828.75
